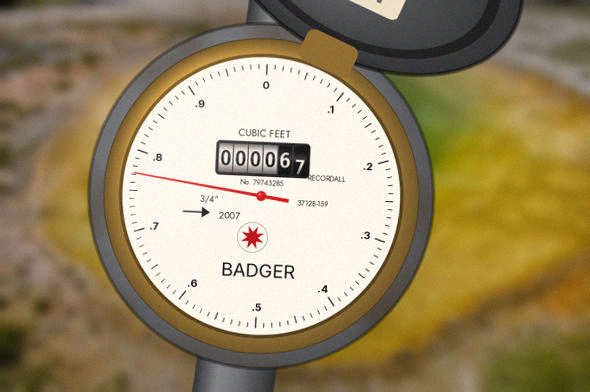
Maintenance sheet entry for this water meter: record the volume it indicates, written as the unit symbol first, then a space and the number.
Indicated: ft³ 66.77
